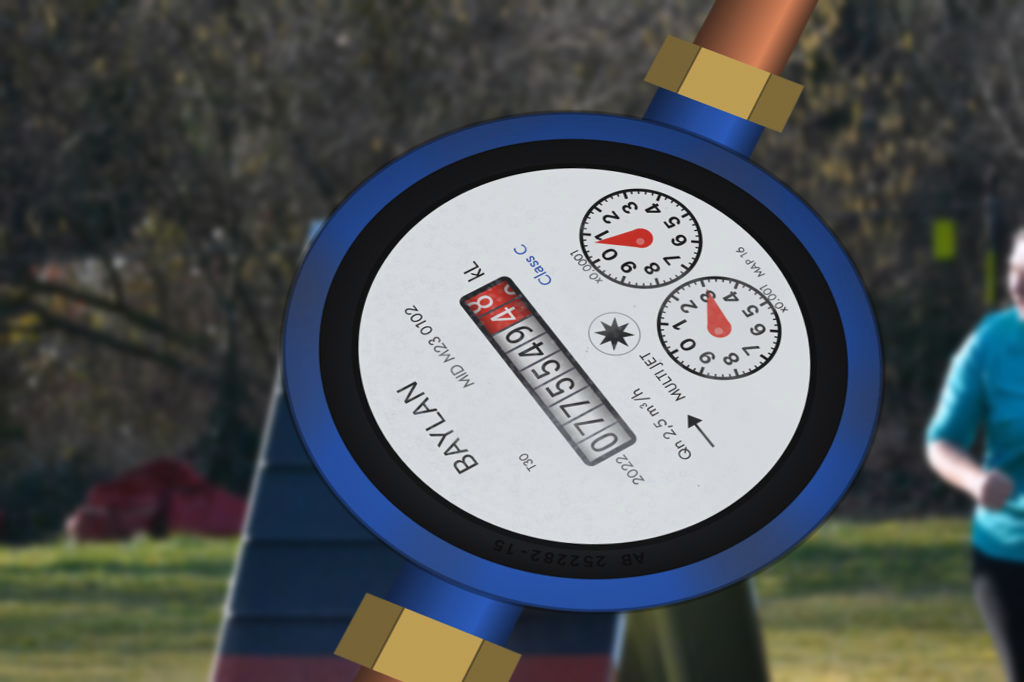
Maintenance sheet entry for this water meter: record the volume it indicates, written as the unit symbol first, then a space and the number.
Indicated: kL 775549.4830
